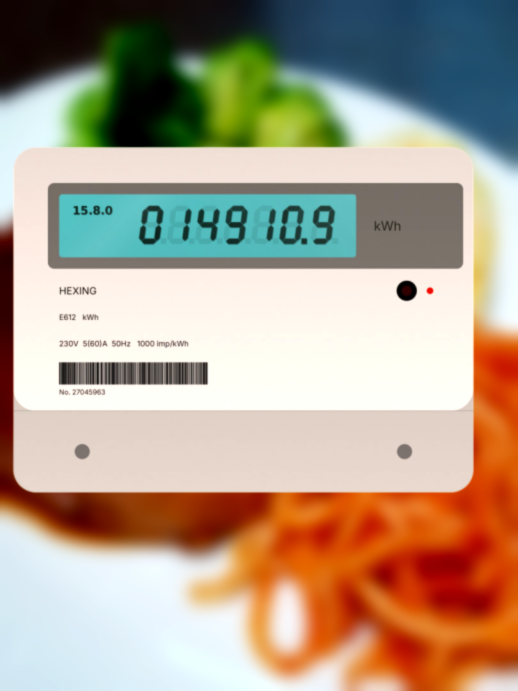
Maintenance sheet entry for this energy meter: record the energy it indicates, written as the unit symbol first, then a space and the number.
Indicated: kWh 14910.9
